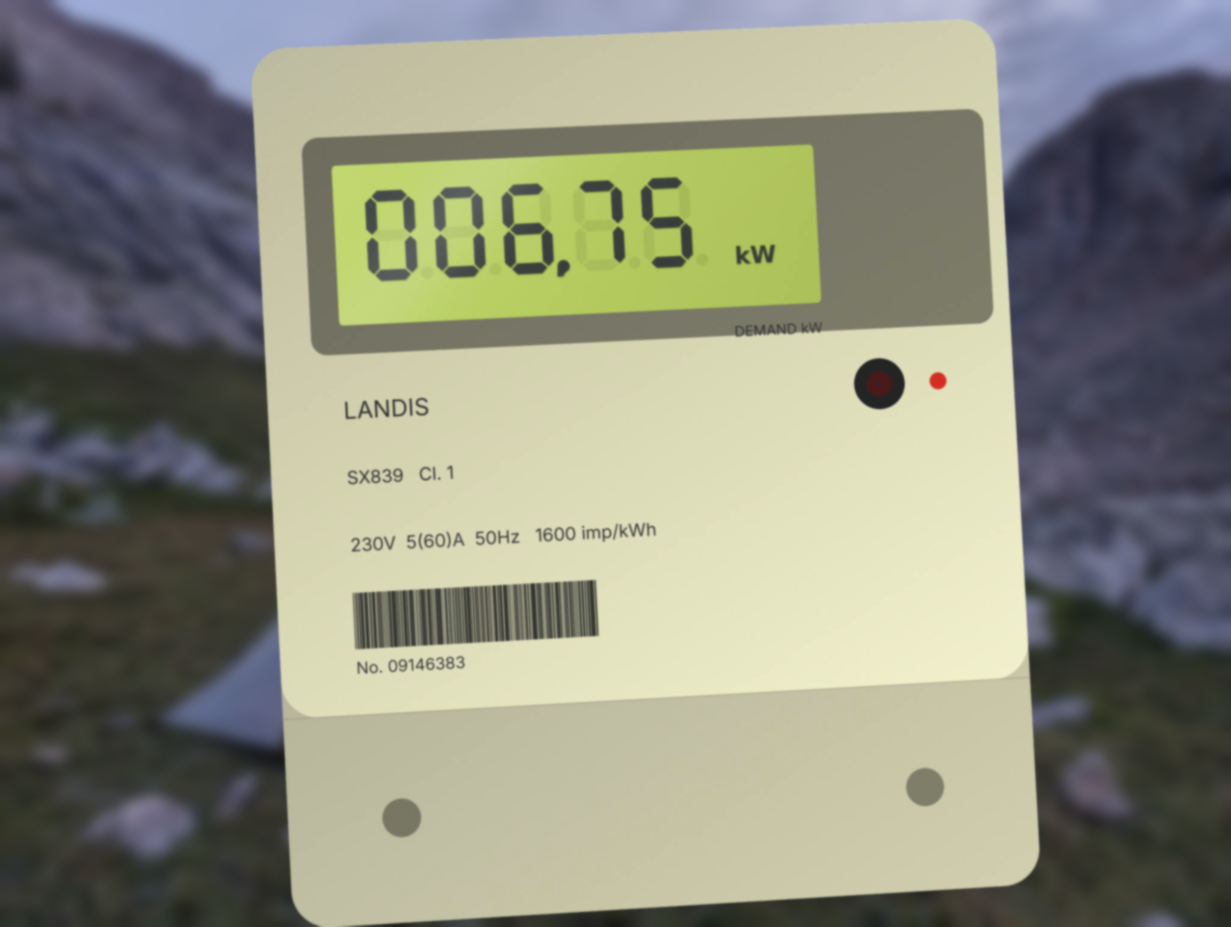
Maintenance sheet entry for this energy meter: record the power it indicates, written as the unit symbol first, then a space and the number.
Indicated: kW 6.75
